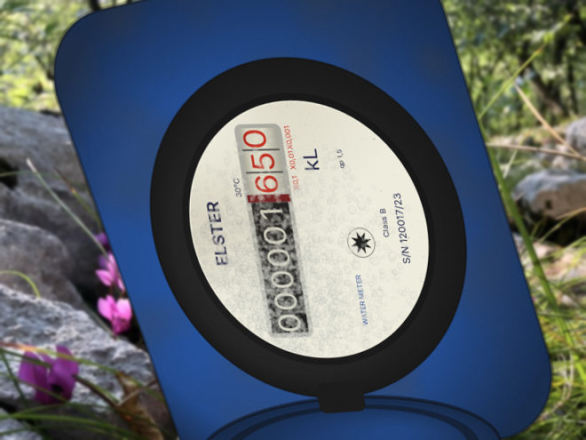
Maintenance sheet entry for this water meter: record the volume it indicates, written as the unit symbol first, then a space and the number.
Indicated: kL 1.650
